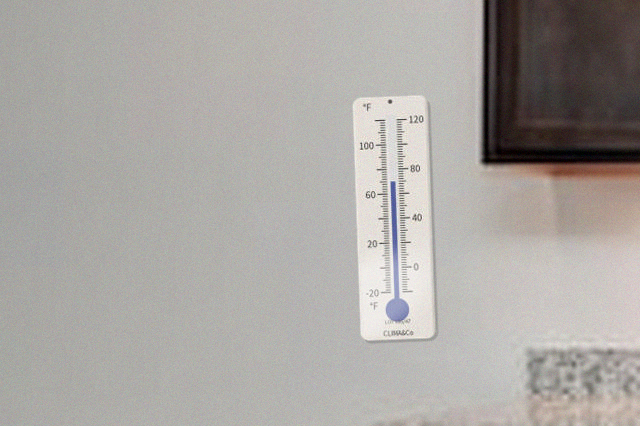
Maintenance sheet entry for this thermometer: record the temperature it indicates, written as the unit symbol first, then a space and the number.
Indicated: °F 70
